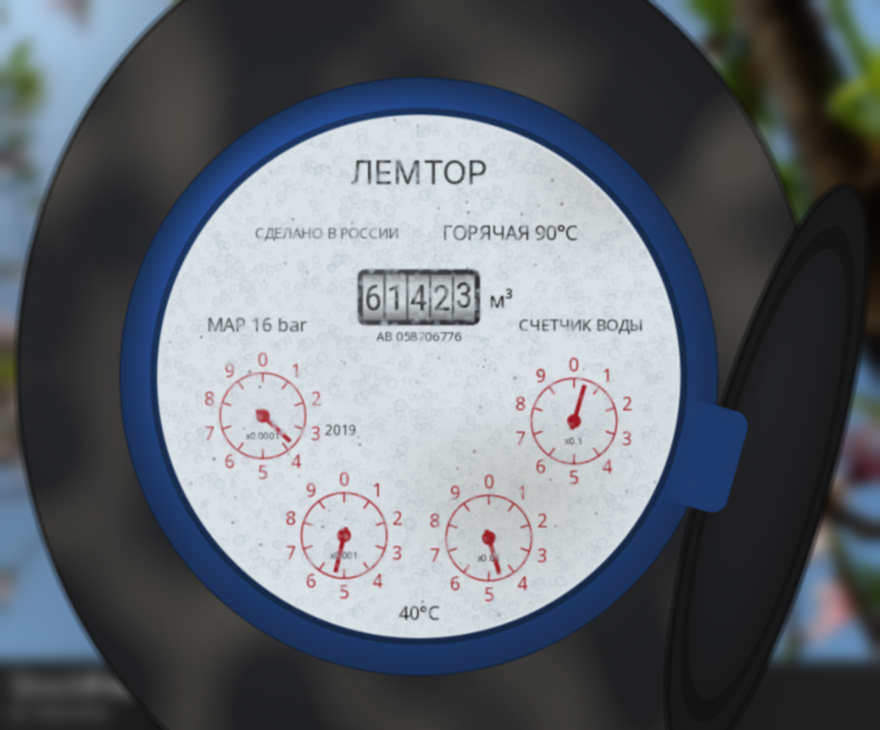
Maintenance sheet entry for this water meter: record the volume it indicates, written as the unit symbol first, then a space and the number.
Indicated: m³ 61423.0453
